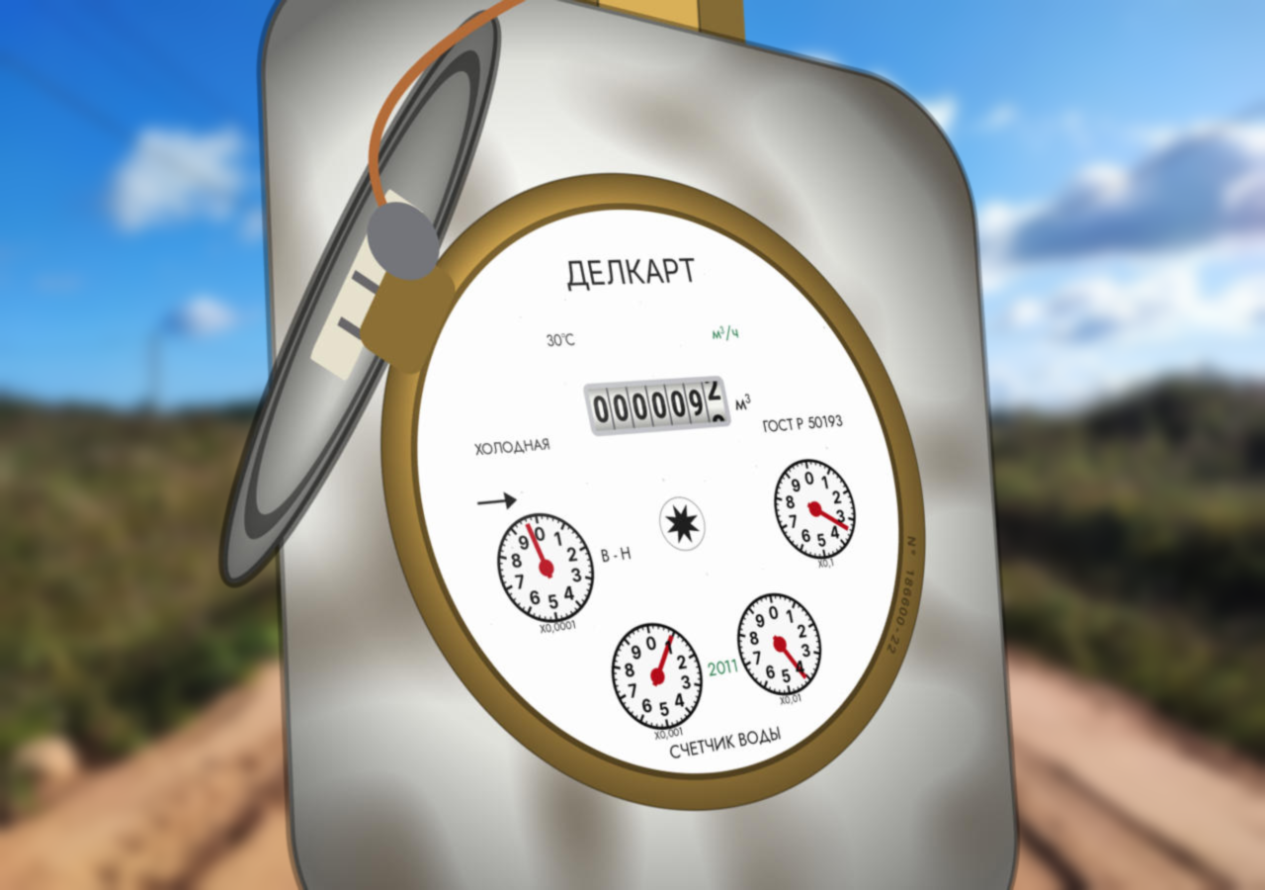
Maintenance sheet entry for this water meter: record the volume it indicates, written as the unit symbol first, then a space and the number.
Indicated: m³ 92.3409
